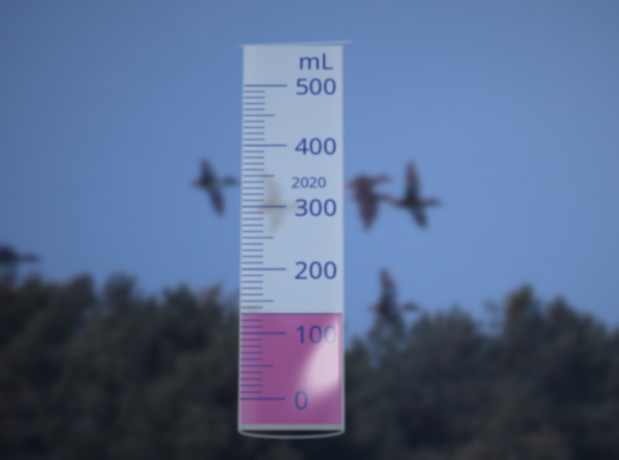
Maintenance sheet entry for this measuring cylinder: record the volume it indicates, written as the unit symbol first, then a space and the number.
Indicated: mL 130
